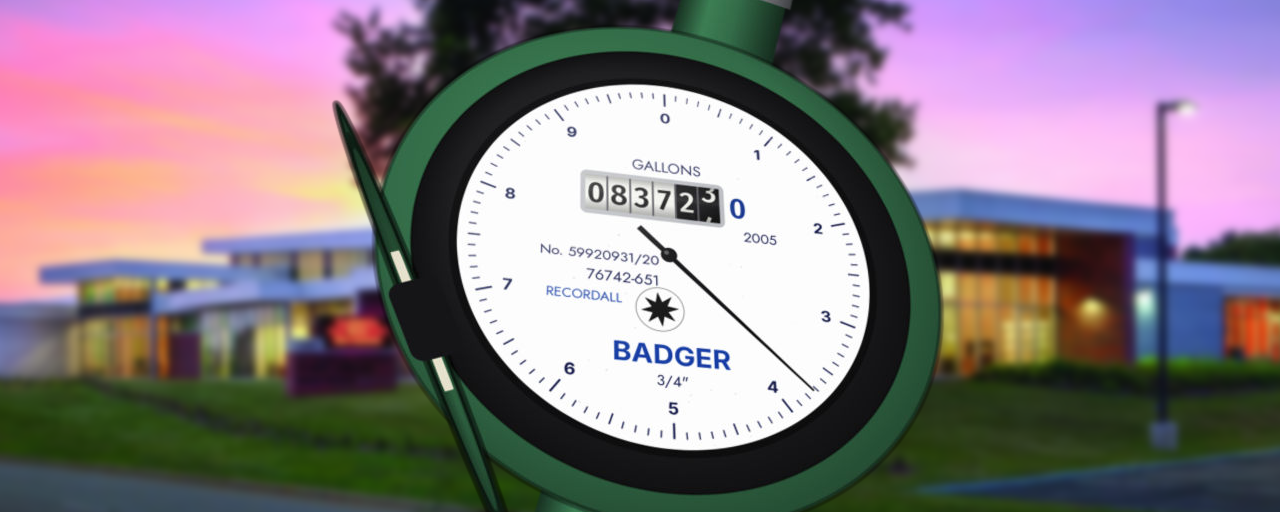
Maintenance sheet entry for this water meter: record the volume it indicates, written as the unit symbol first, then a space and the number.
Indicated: gal 837233.7
